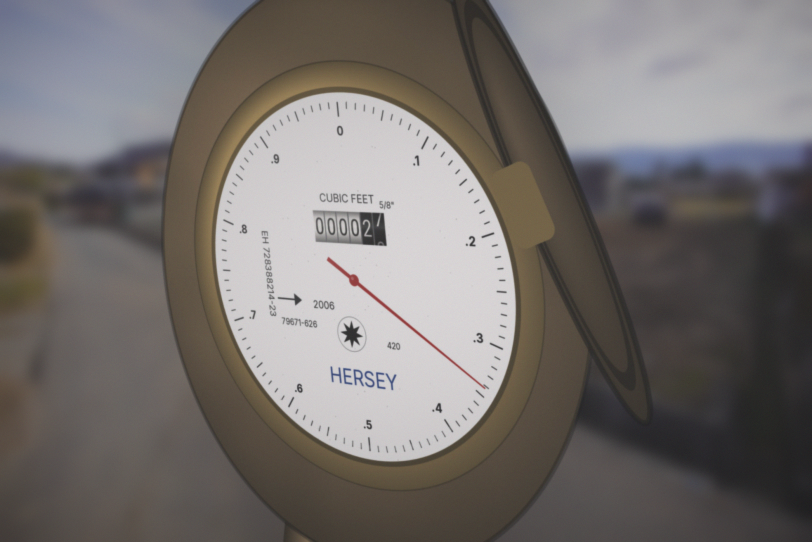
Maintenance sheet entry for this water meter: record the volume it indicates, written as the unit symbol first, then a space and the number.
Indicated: ft³ 27.34
